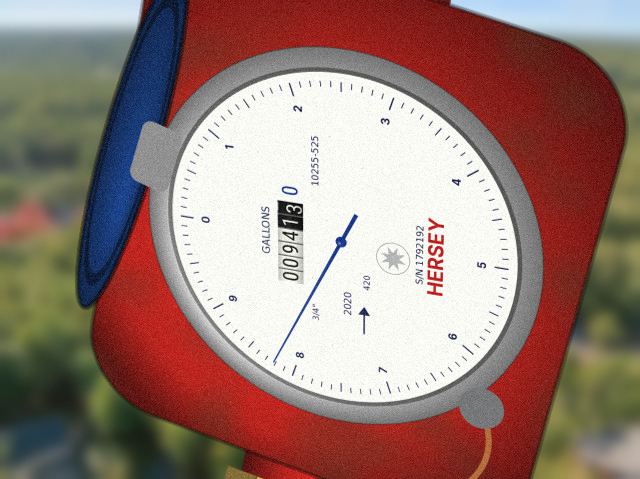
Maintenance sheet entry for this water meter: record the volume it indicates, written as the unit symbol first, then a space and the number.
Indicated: gal 94128.2
